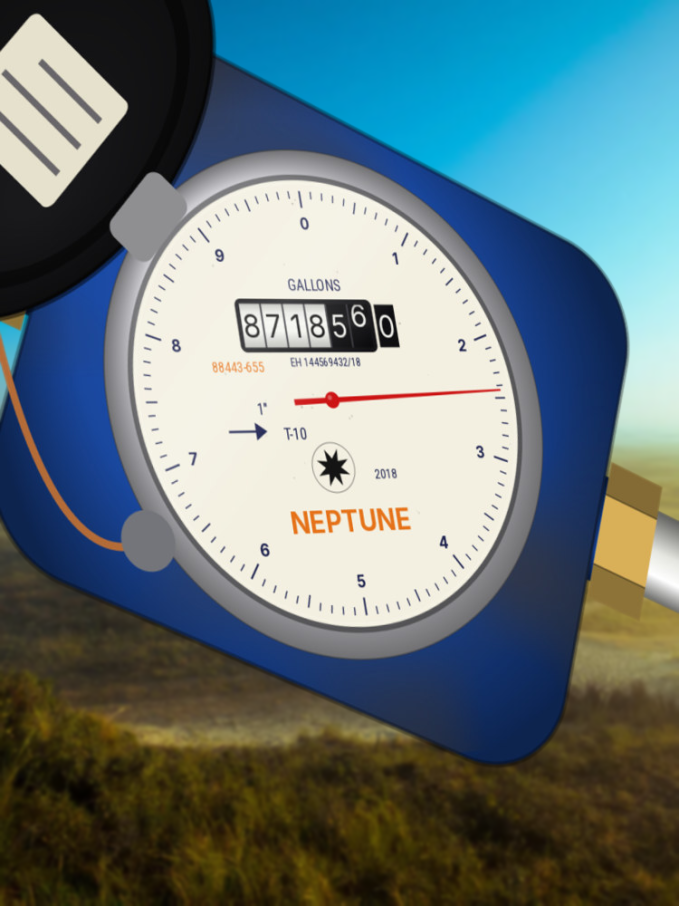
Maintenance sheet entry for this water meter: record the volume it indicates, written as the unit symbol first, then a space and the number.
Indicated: gal 8718562.4
